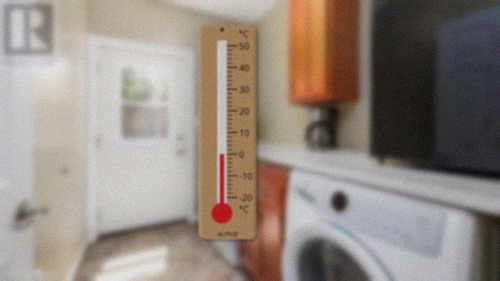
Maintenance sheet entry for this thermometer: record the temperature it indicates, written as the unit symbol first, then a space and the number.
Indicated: °C 0
